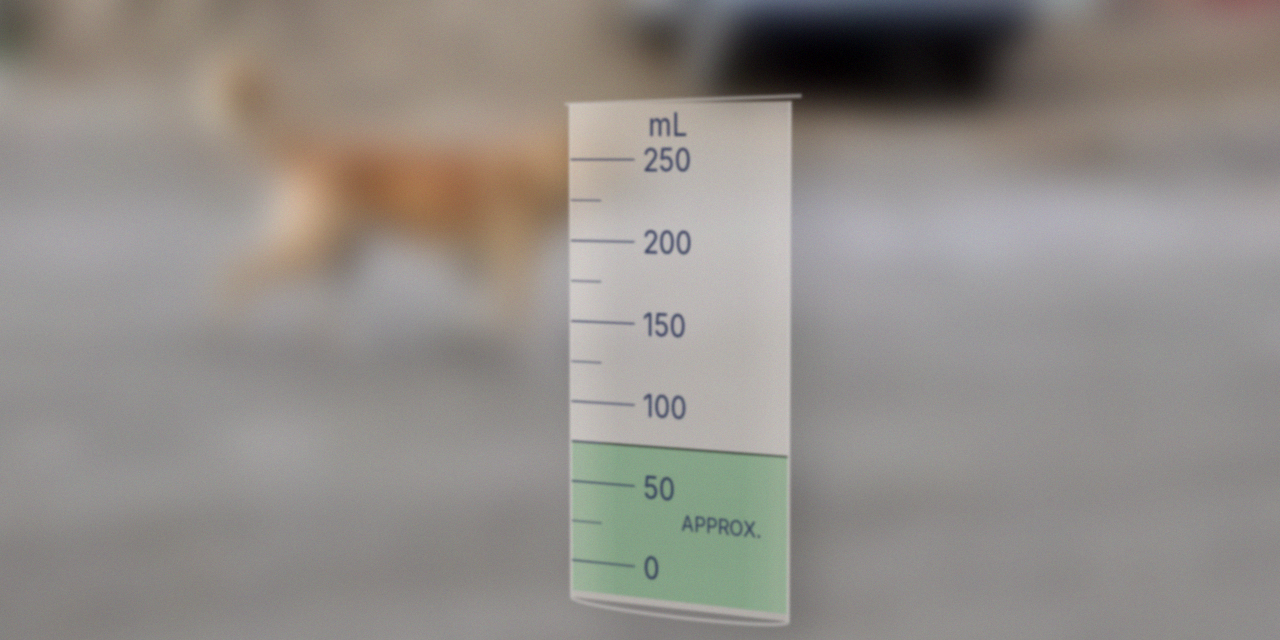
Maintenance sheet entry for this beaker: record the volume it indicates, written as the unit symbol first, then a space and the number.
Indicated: mL 75
